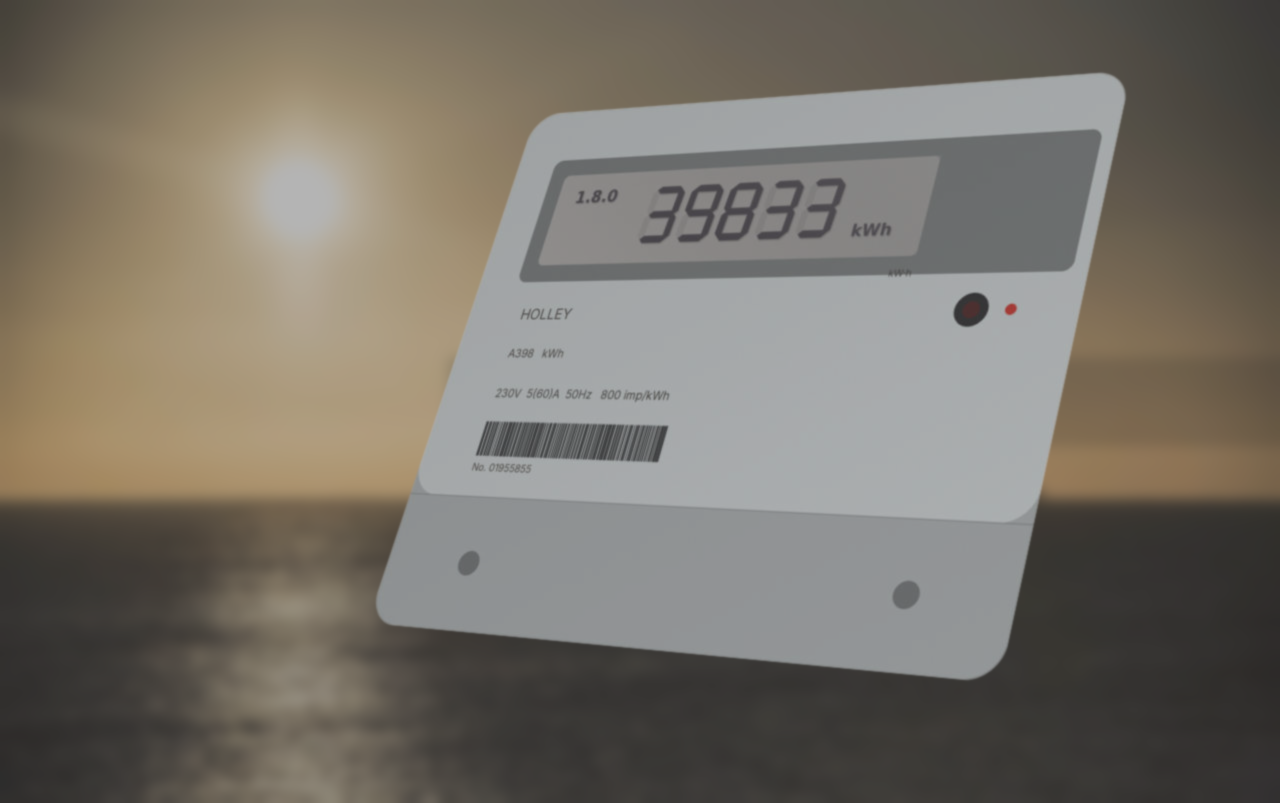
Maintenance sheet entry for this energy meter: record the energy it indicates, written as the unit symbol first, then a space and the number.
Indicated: kWh 39833
